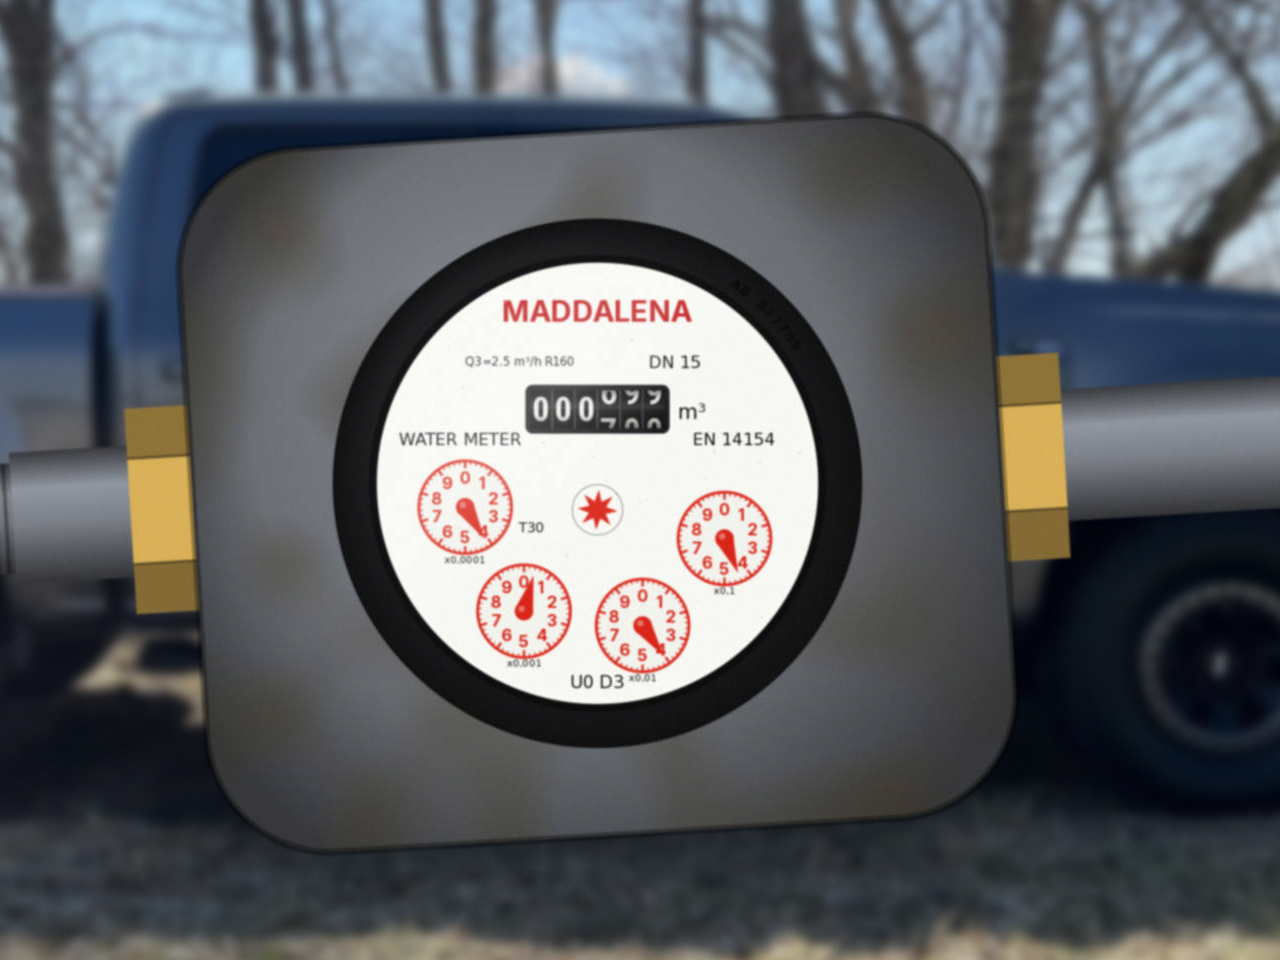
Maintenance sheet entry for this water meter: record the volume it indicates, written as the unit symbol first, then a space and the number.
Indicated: m³ 699.4404
